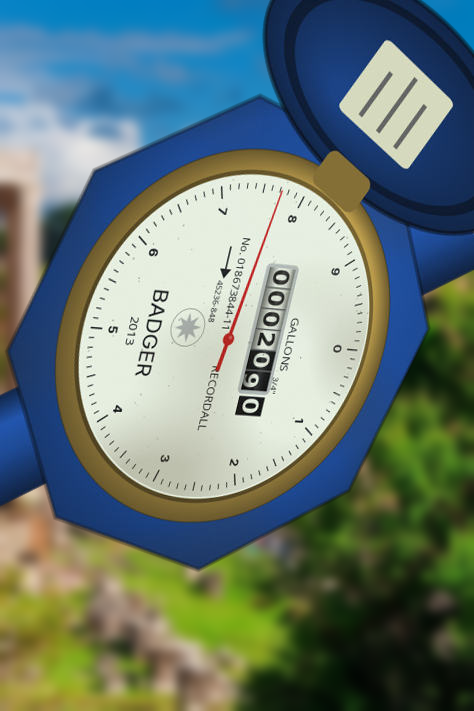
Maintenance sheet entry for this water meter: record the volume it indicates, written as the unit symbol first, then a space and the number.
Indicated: gal 2087.7
